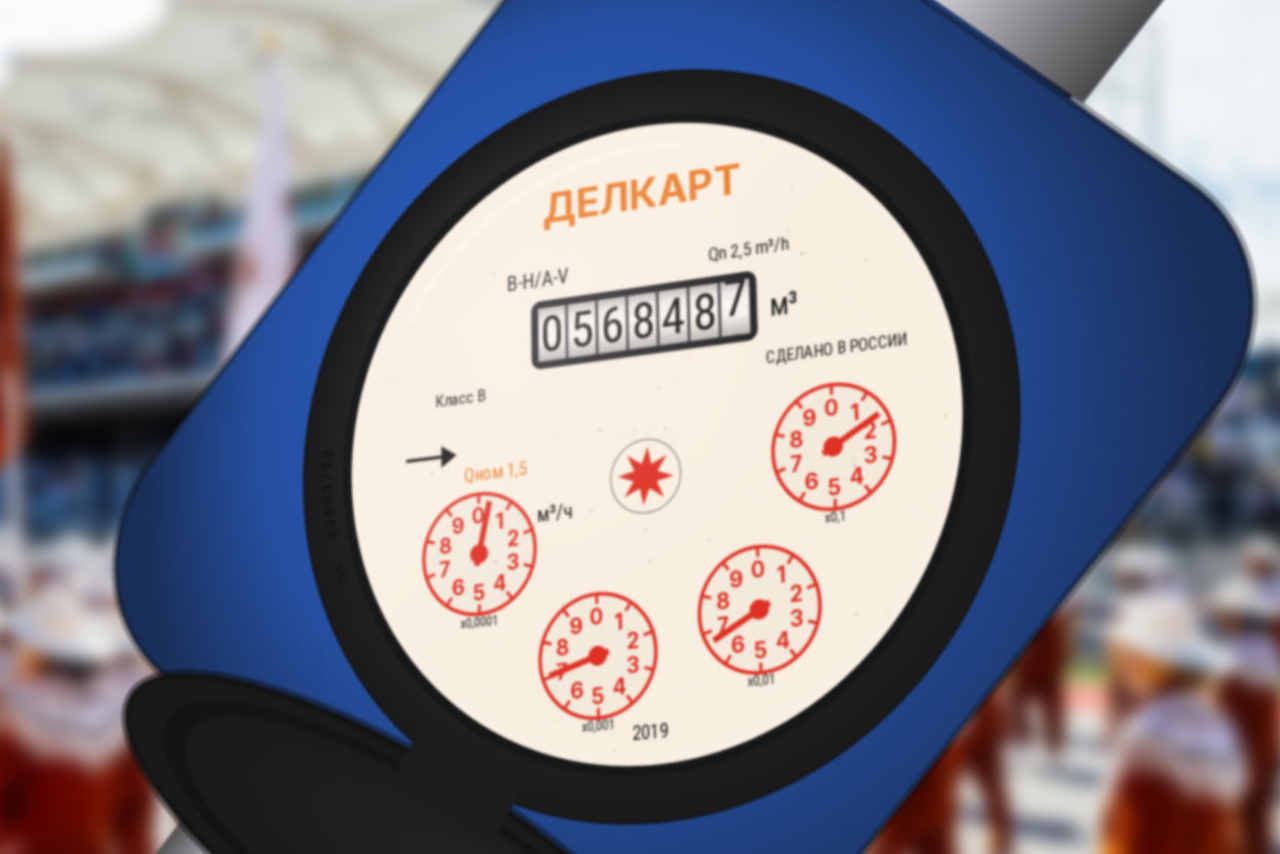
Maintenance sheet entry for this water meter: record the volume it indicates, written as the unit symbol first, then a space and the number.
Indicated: m³ 568487.1670
